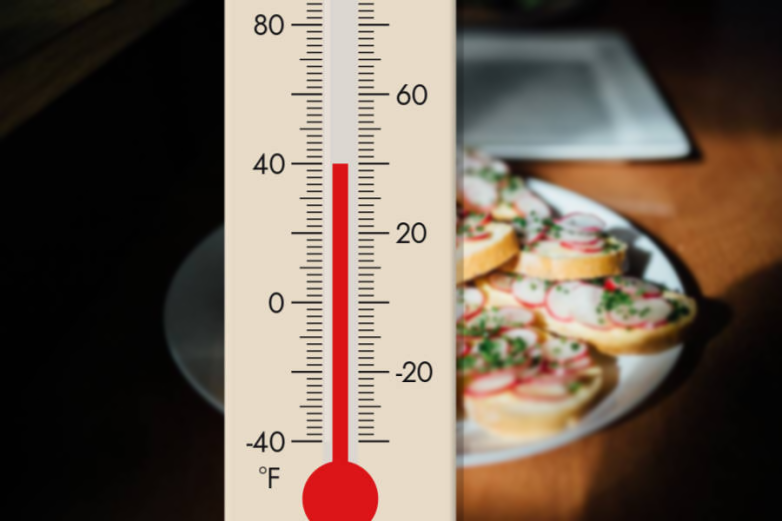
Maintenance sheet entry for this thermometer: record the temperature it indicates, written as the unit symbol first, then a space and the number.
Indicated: °F 40
